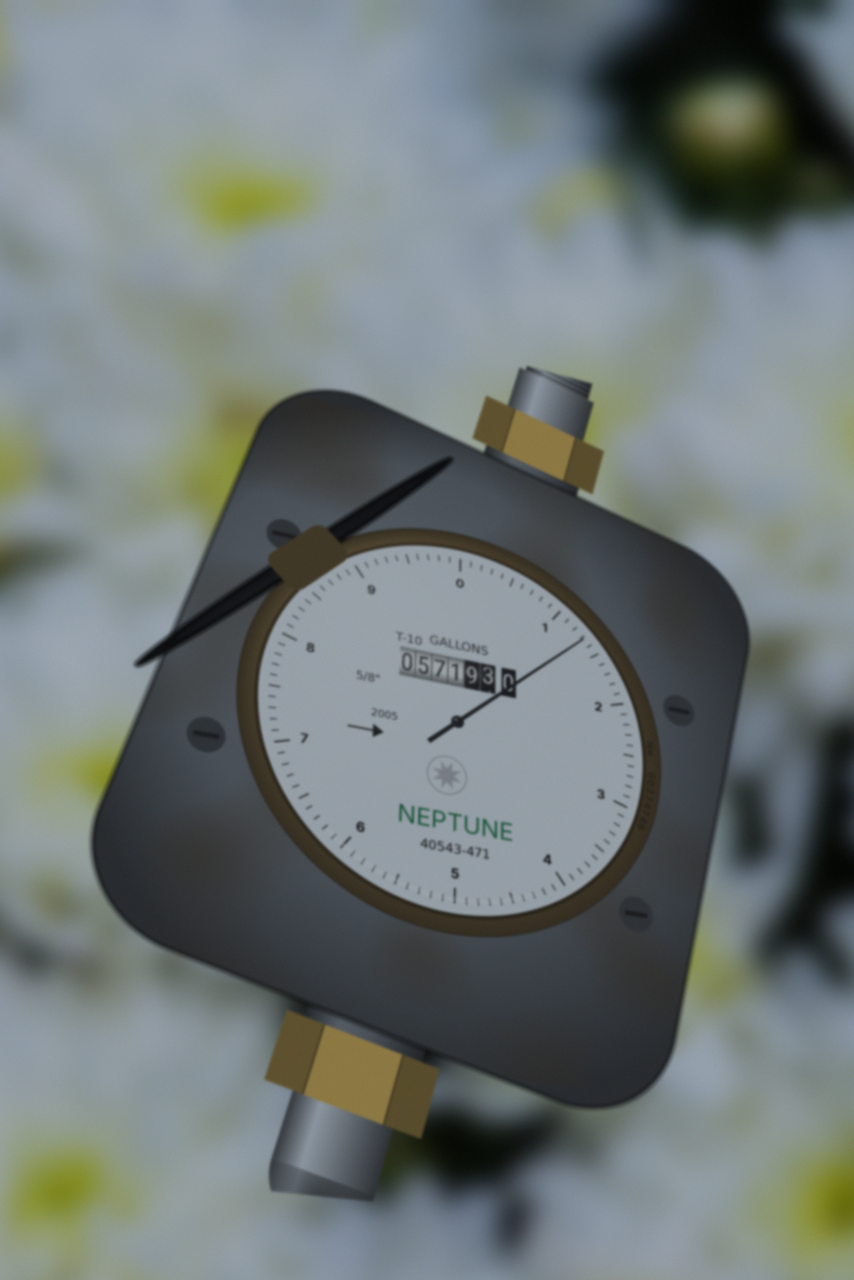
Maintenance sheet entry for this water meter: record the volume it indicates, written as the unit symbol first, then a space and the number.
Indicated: gal 571931.3
